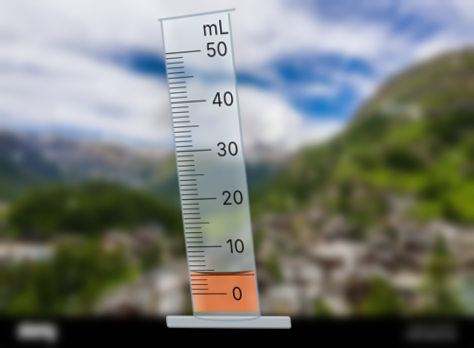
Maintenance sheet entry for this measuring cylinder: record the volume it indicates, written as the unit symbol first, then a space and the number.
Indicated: mL 4
